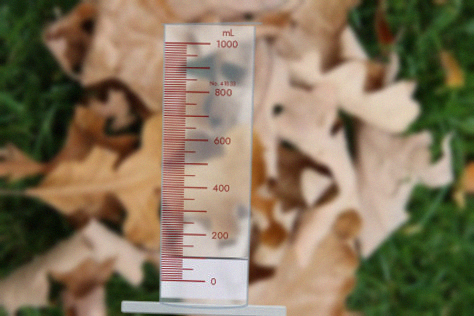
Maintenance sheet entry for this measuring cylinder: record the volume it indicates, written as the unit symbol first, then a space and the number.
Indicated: mL 100
